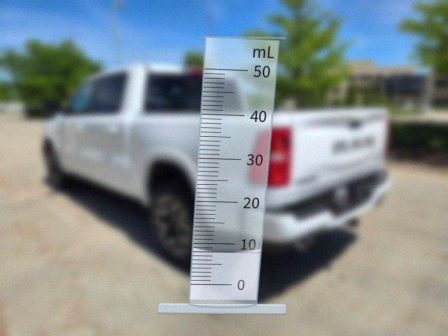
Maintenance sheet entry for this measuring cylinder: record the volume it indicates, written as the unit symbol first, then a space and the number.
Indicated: mL 8
